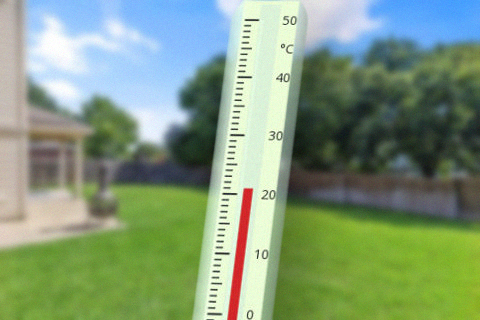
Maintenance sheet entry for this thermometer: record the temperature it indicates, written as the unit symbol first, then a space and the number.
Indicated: °C 21
